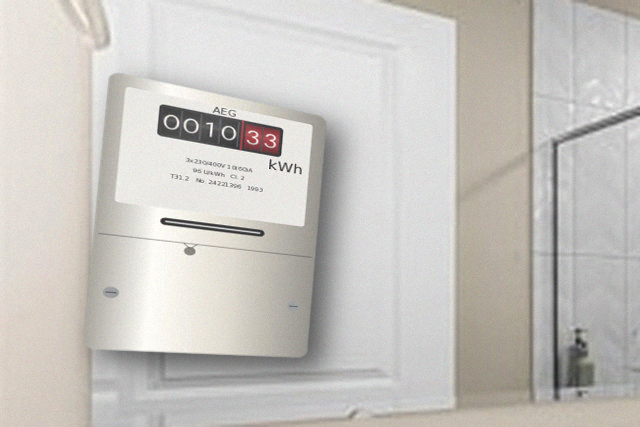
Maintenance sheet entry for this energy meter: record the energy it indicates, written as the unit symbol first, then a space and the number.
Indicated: kWh 10.33
